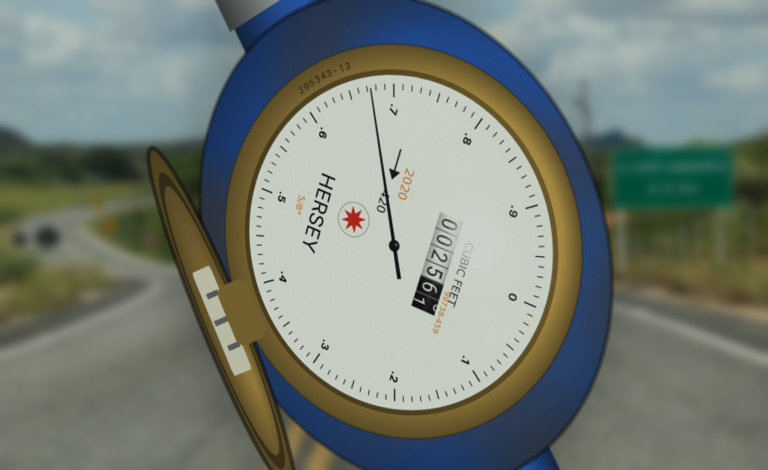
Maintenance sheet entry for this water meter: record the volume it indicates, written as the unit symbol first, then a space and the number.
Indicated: ft³ 2560.67
